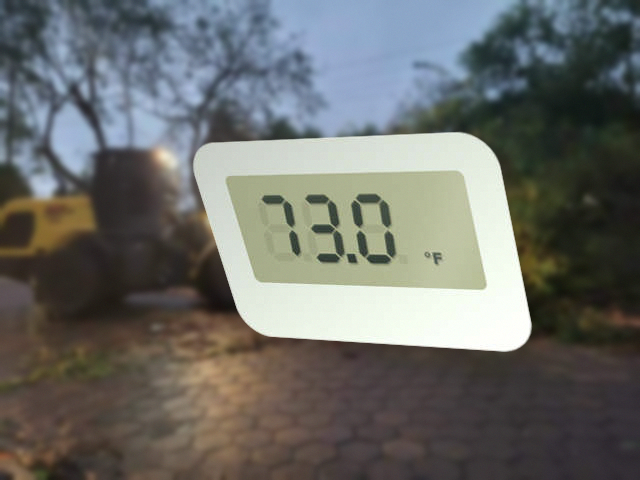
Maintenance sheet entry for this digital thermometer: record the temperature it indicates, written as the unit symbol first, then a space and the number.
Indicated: °F 73.0
